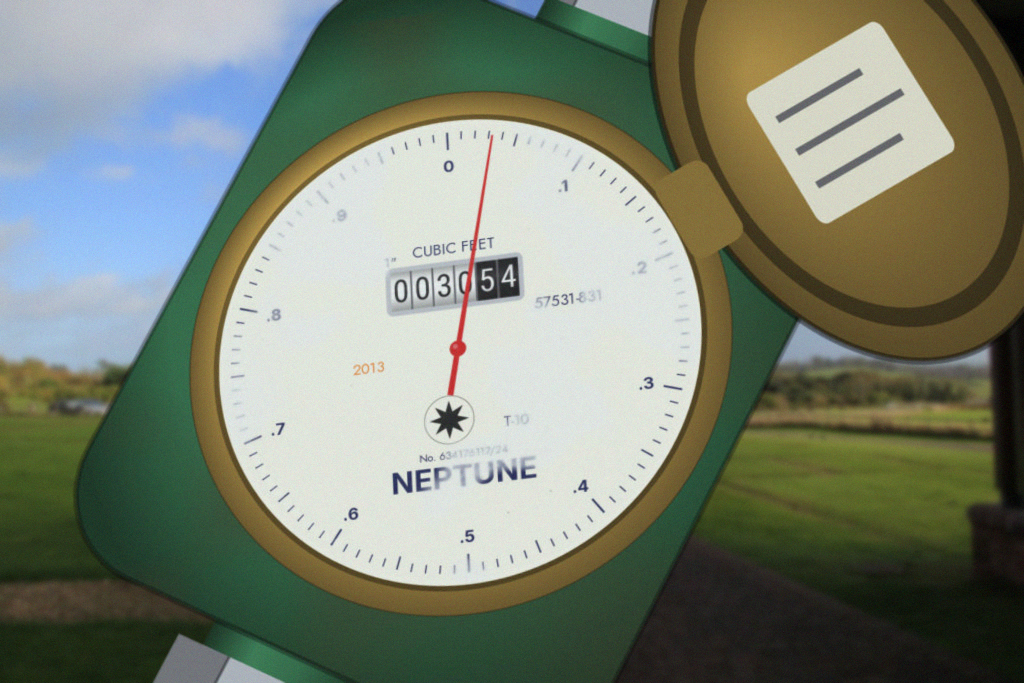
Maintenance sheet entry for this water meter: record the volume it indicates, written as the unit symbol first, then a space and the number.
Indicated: ft³ 3054.03
